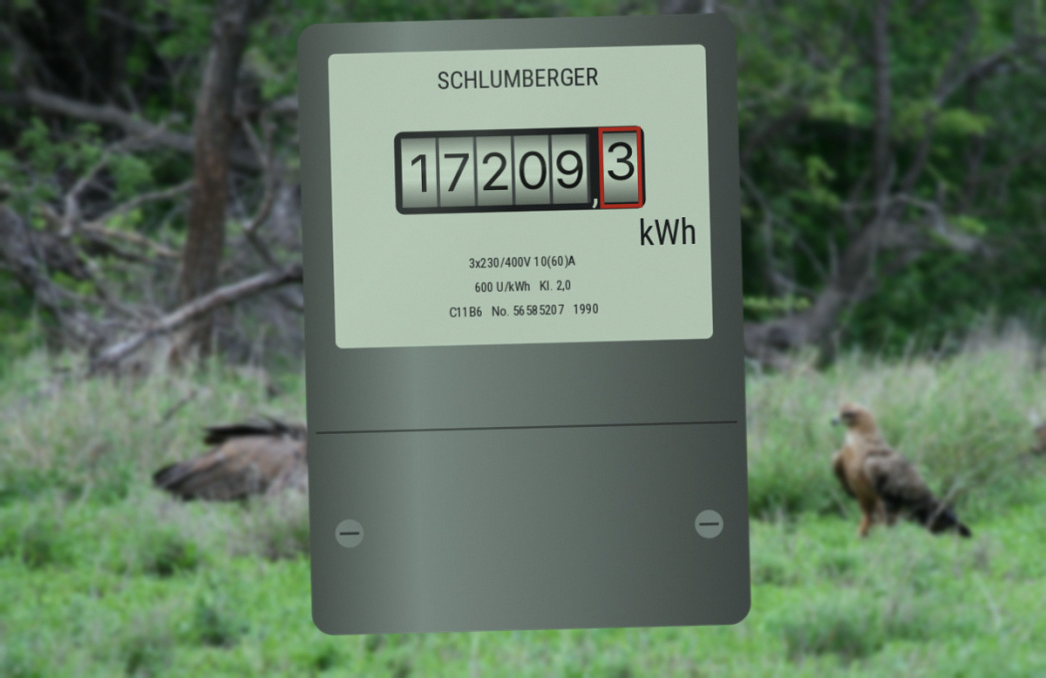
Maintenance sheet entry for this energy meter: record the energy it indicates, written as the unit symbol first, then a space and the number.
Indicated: kWh 17209.3
